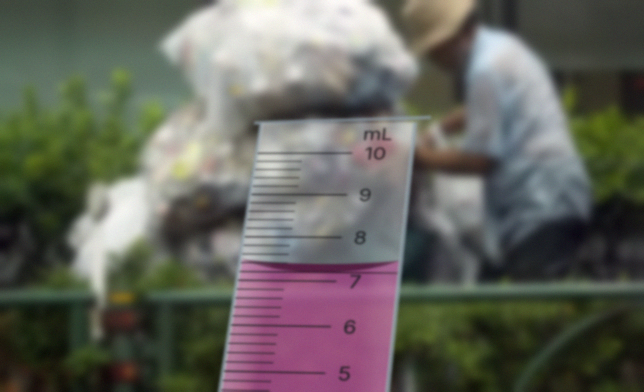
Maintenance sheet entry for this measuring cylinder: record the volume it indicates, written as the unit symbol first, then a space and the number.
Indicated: mL 7.2
